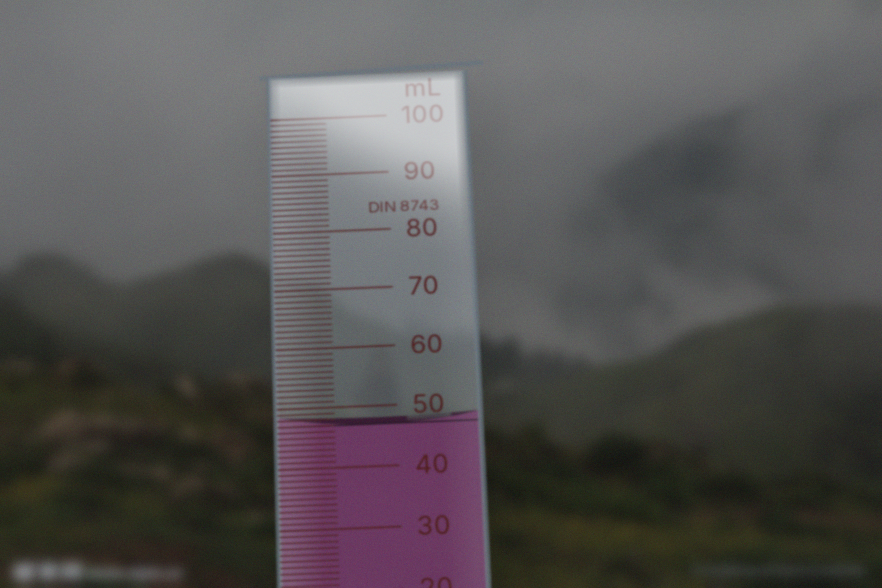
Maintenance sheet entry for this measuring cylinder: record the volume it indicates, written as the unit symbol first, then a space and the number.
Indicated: mL 47
